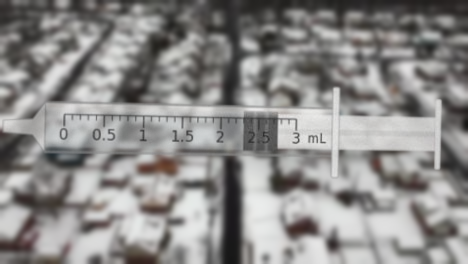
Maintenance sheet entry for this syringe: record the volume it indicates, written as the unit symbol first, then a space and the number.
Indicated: mL 2.3
